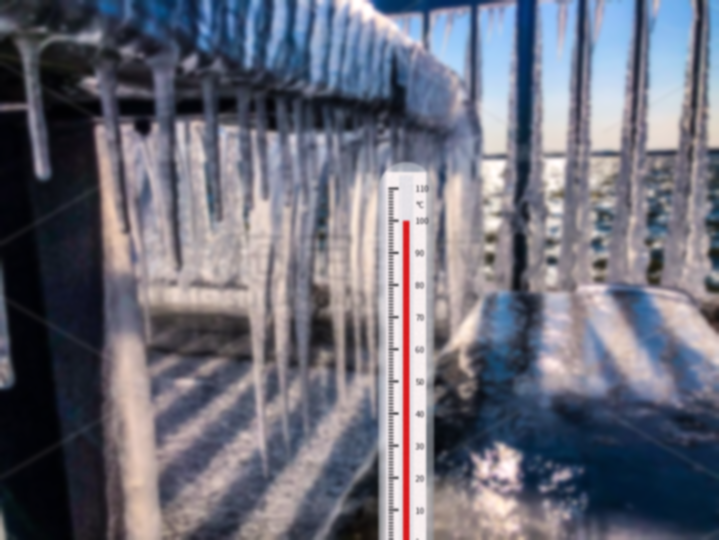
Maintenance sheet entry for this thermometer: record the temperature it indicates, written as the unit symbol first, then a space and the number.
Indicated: °C 100
